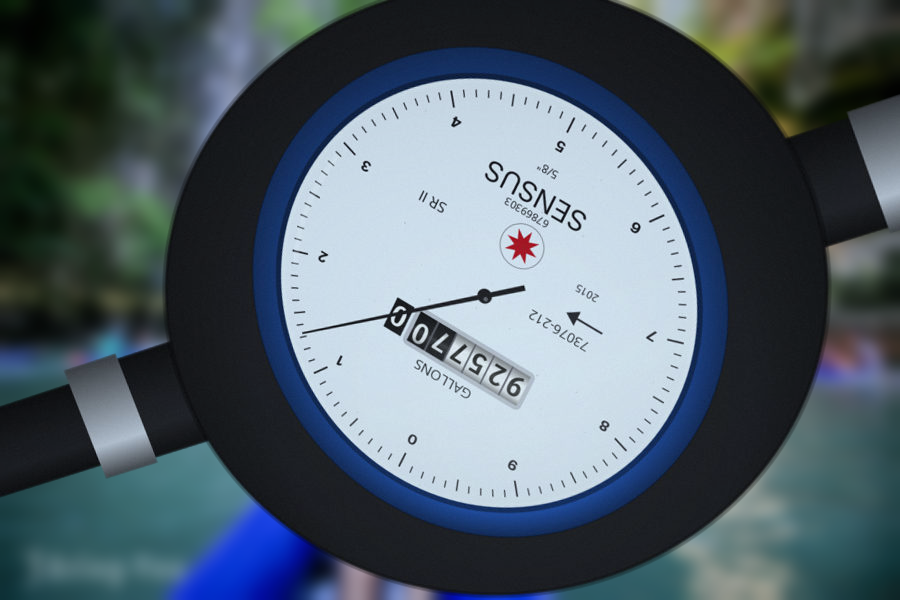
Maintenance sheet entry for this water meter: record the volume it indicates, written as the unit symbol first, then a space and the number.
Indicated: gal 9257701.3
